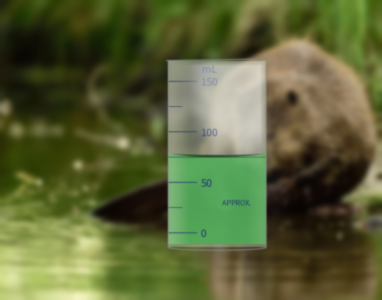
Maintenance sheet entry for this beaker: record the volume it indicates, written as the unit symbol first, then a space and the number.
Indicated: mL 75
